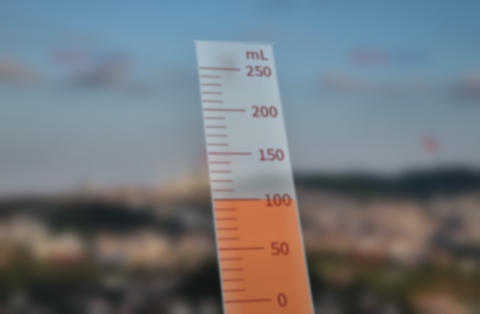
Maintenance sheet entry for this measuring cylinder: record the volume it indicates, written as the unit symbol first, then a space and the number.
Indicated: mL 100
